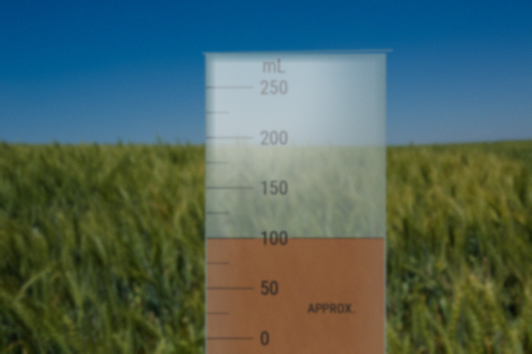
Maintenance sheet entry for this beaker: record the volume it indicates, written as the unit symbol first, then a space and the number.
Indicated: mL 100
